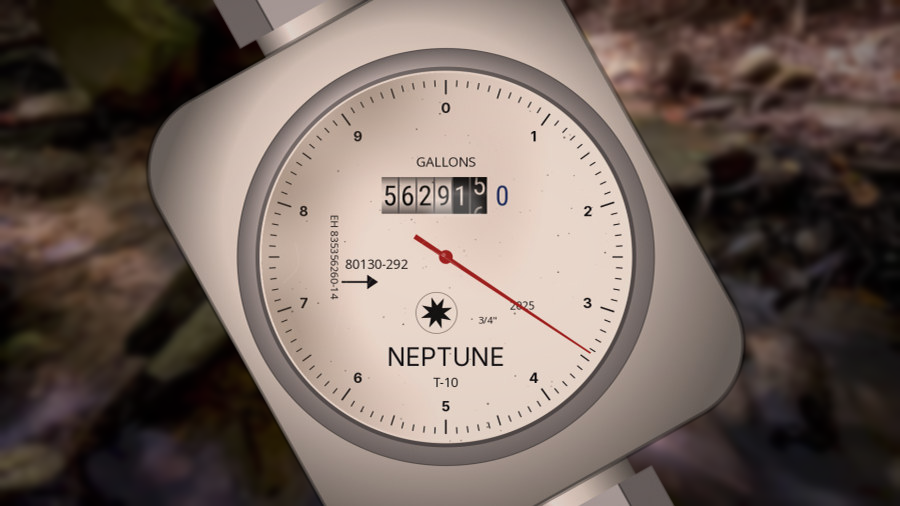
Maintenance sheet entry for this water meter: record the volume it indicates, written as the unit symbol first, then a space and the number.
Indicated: gal 5629153.4
